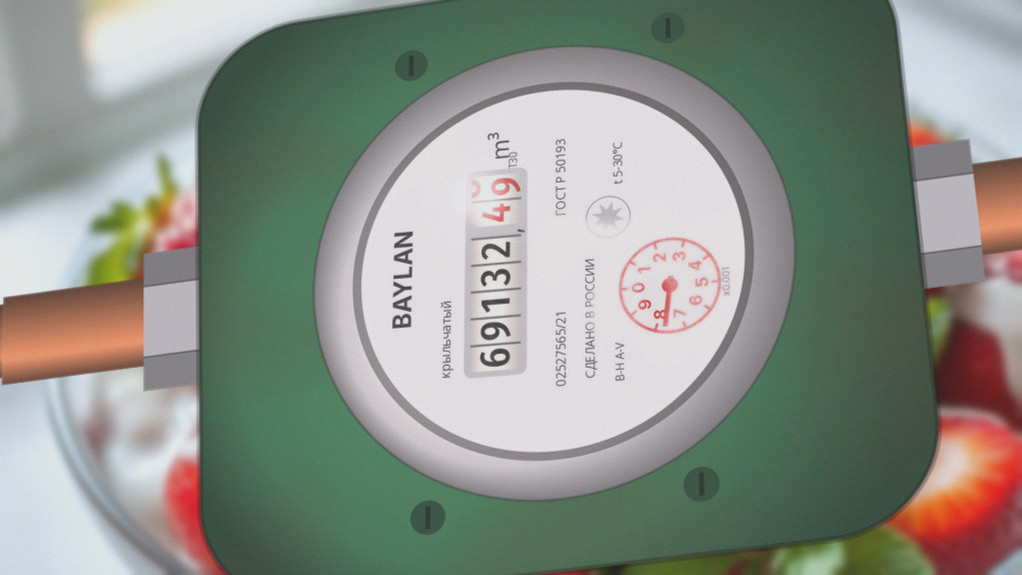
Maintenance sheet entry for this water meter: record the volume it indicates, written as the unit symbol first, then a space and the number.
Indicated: m³ 69132.487
